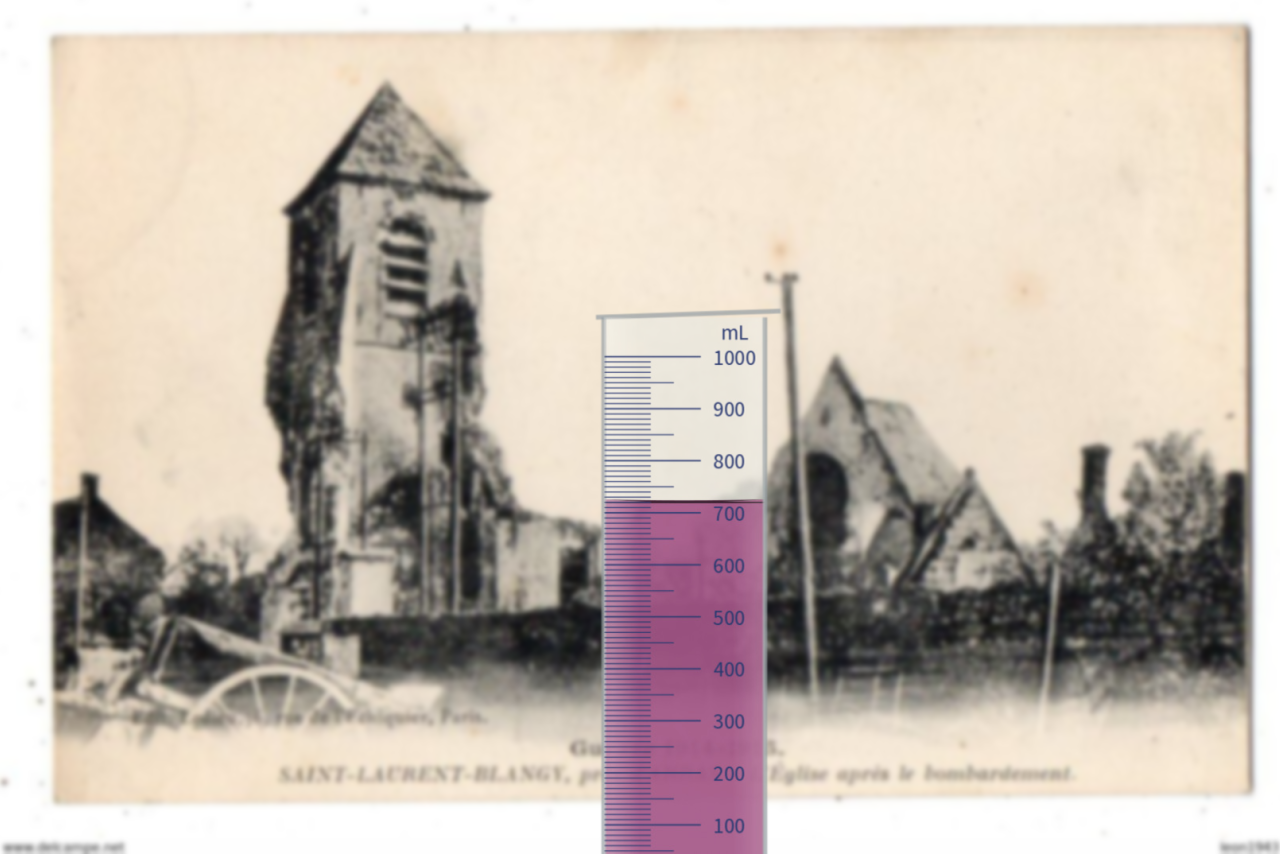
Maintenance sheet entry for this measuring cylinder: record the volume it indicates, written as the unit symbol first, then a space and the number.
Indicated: mL 720
